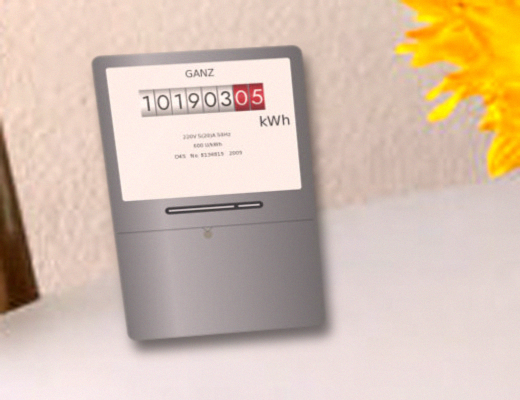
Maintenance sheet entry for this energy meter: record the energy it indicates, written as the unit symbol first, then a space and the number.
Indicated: kWh 101903.05
